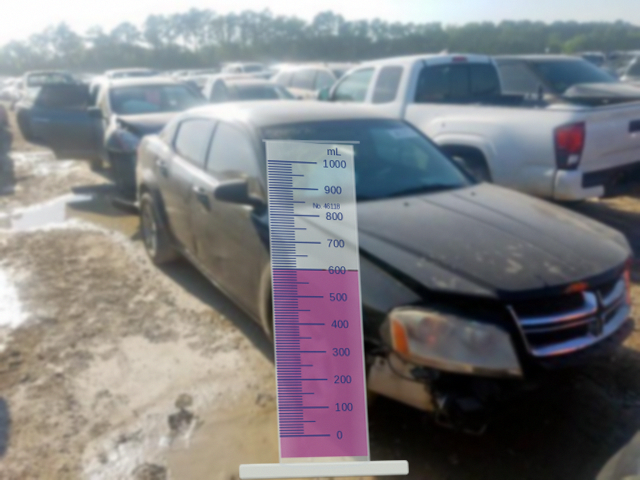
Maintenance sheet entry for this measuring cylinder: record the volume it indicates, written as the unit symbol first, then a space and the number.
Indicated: mL 600
